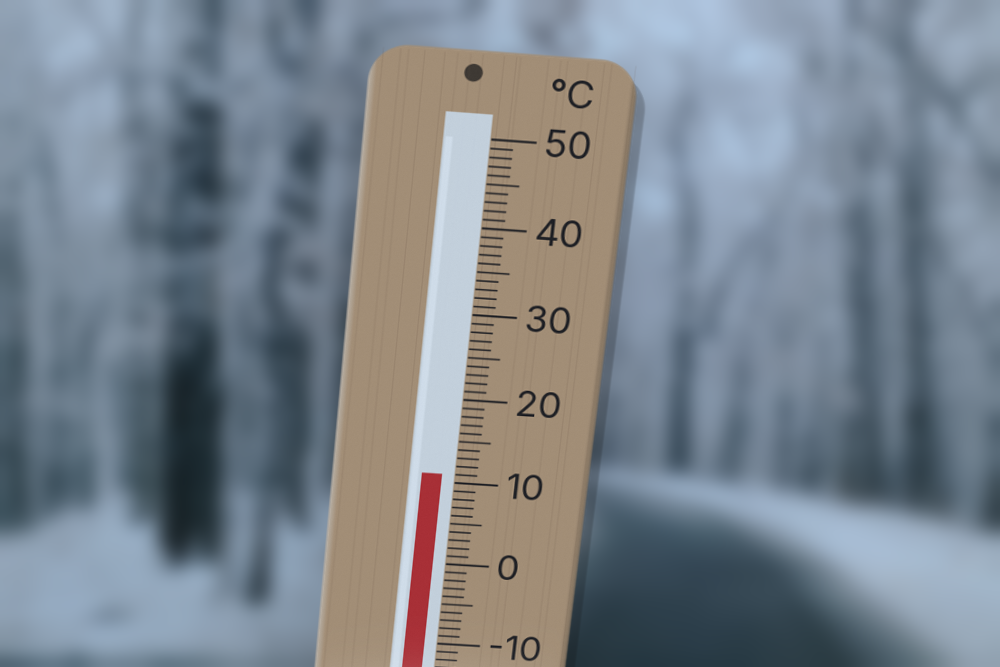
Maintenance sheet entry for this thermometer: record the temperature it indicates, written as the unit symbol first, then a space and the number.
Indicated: °C 11
